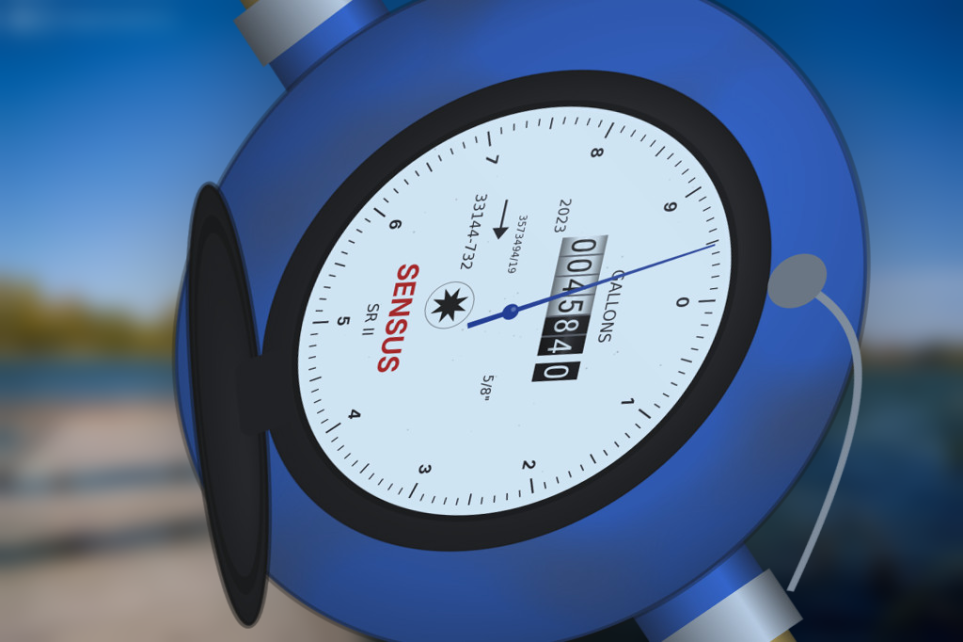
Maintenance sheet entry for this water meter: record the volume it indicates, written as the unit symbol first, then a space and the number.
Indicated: gal 45839.5
